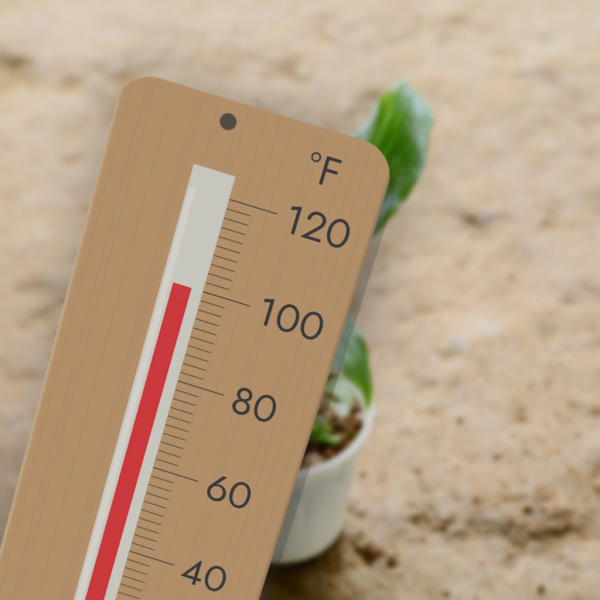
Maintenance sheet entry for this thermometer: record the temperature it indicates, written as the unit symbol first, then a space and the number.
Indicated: °F 100
